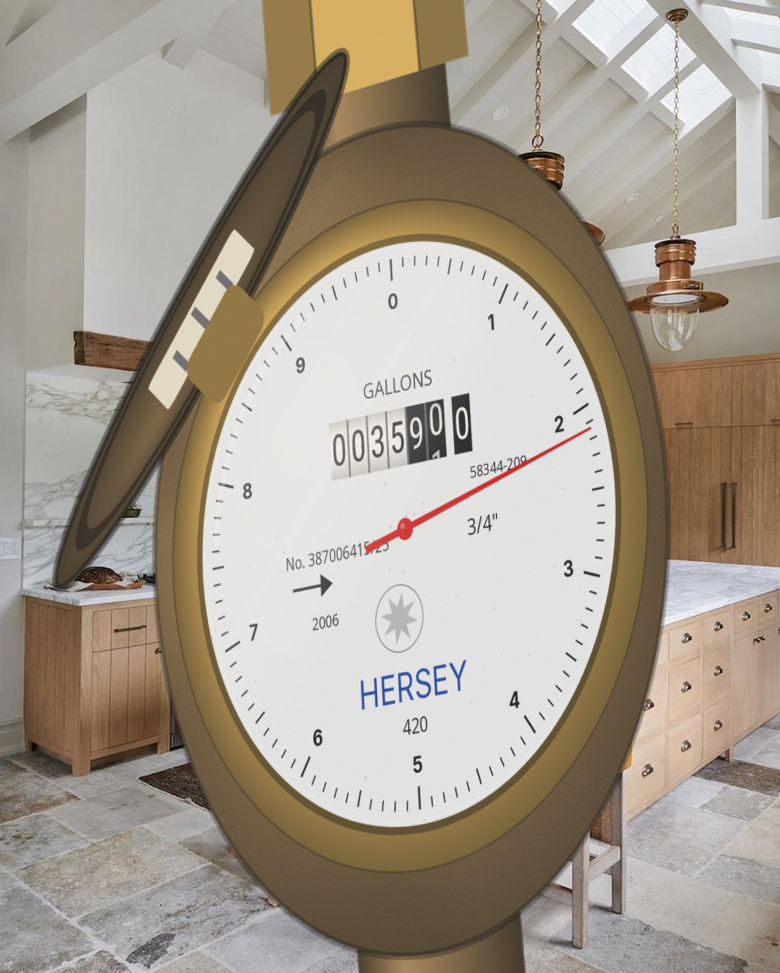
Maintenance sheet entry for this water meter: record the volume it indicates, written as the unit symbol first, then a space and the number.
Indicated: gal 35902.1
